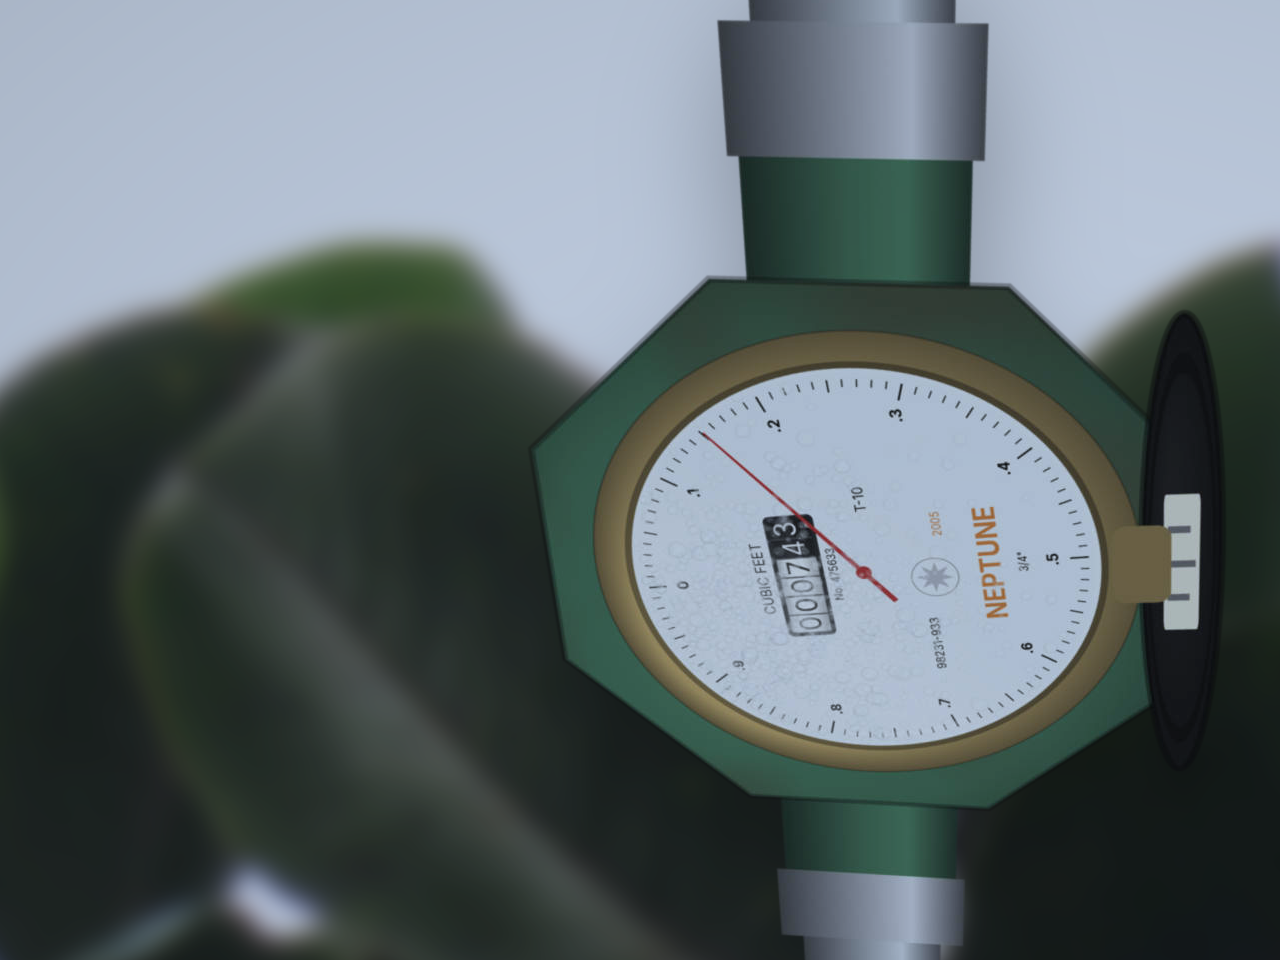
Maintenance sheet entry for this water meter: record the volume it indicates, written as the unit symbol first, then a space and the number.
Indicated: ft³ 743.15
